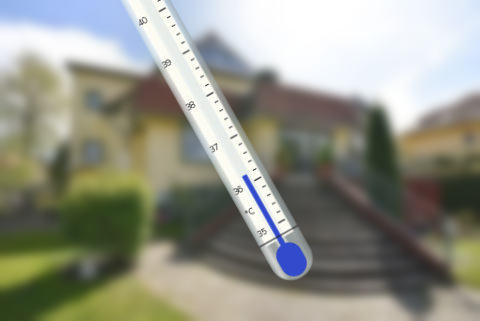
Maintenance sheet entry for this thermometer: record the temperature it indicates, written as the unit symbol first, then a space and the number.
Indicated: °C 36.2
